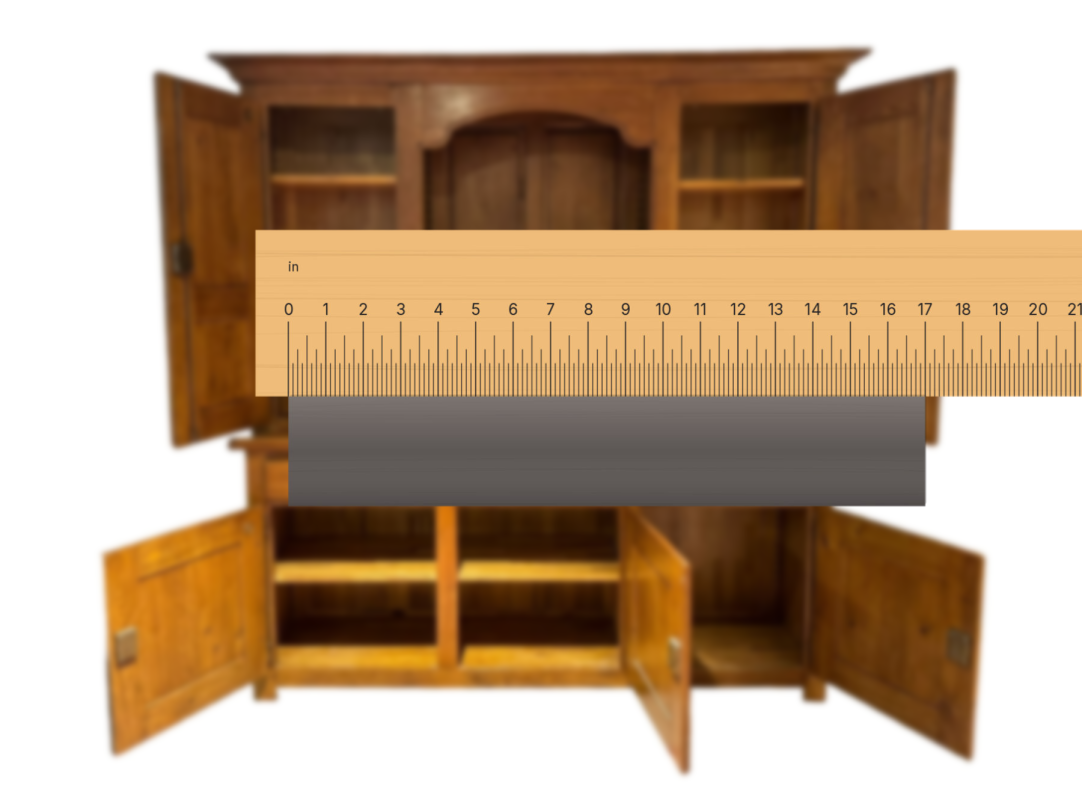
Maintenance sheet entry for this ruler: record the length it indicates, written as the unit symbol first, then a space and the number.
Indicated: in 17
